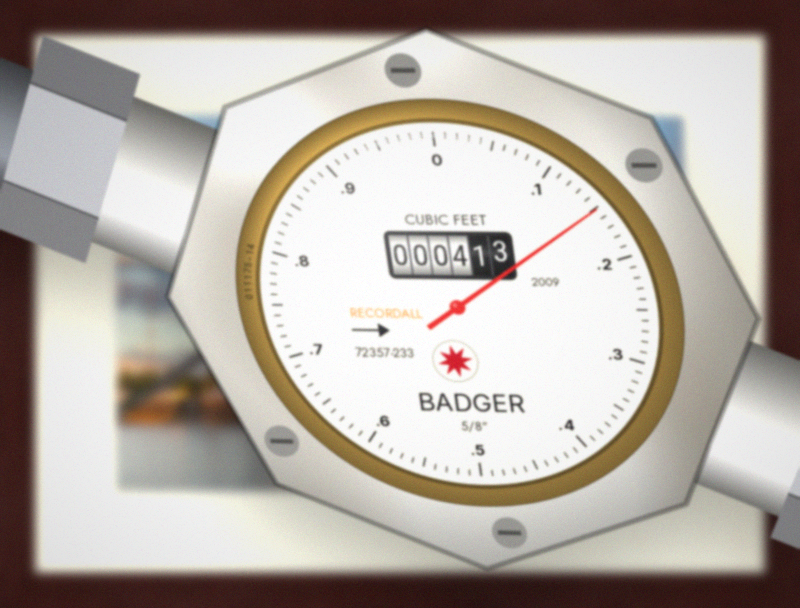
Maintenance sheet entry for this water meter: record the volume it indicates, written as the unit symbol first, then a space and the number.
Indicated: ft³ 413.15
